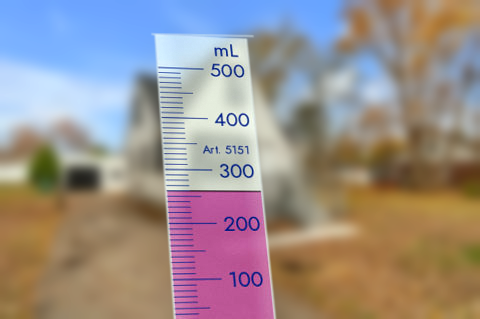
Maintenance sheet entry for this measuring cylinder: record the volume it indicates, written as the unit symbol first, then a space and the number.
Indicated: mL 260
